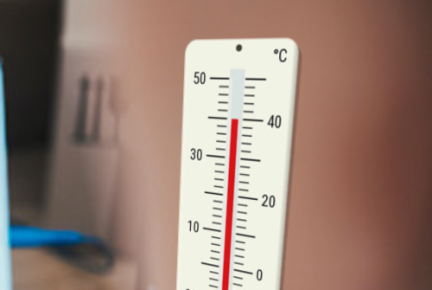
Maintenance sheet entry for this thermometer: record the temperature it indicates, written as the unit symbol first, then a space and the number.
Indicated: °C 40
